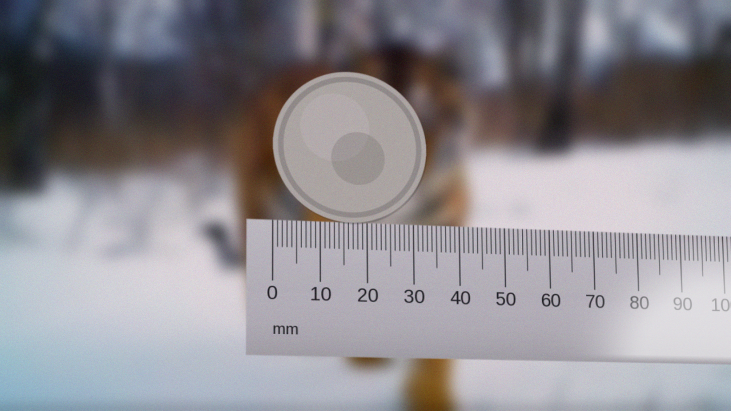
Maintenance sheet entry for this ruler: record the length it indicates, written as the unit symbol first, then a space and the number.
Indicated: mm 33
